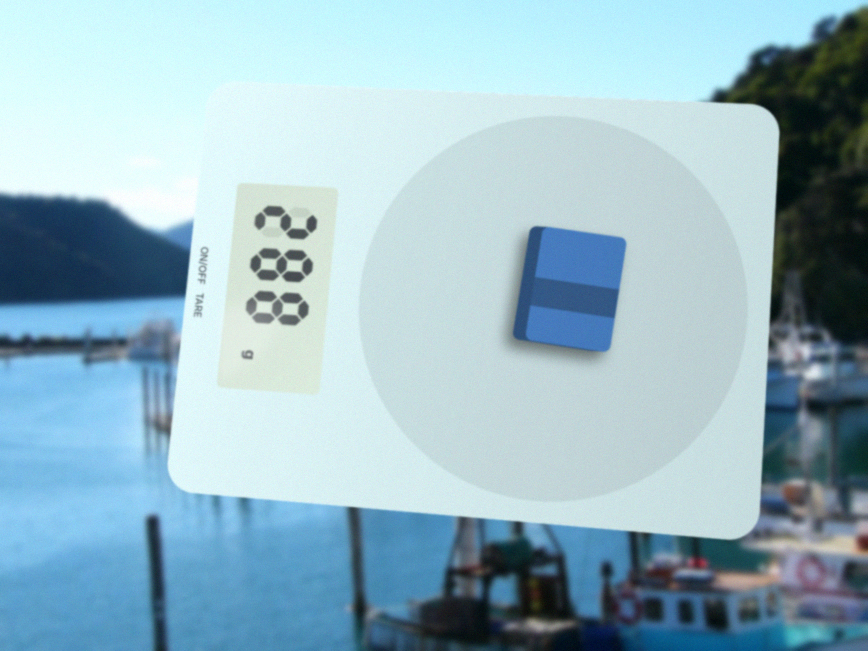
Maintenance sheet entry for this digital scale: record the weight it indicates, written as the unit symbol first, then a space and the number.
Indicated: g 288
